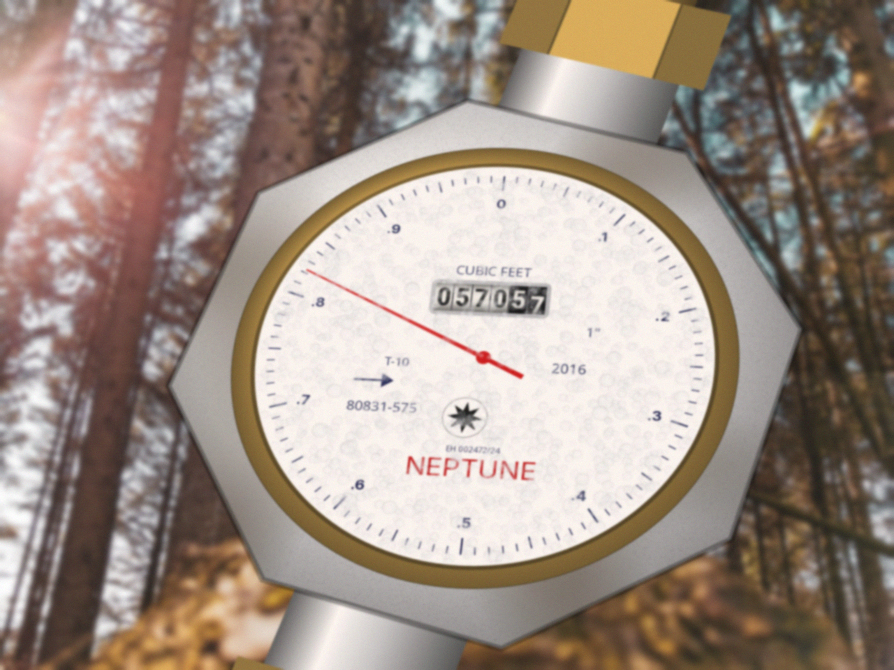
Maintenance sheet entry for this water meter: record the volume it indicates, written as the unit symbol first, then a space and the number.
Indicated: ft³ 57056.82
